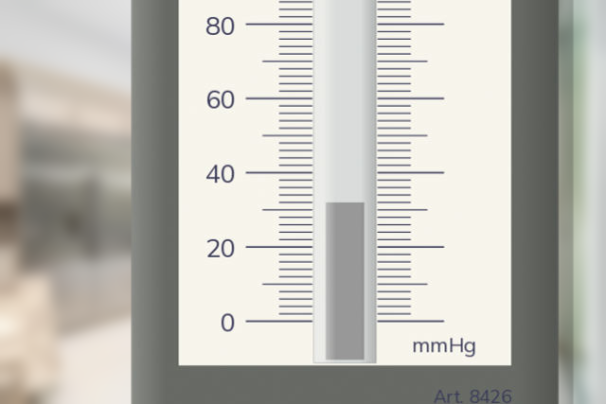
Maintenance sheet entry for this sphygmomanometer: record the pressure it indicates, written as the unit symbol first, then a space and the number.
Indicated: mmHg 32
